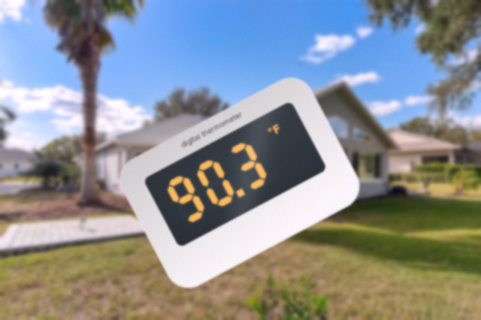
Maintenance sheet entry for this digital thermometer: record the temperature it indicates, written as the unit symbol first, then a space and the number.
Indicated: °F 90.3
